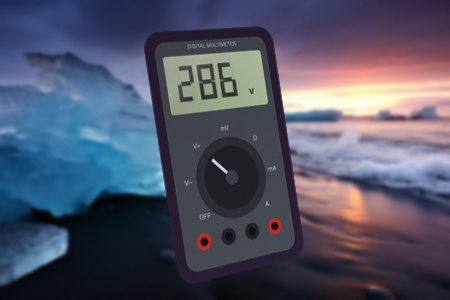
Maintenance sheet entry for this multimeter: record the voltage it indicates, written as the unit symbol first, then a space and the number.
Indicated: V 286
